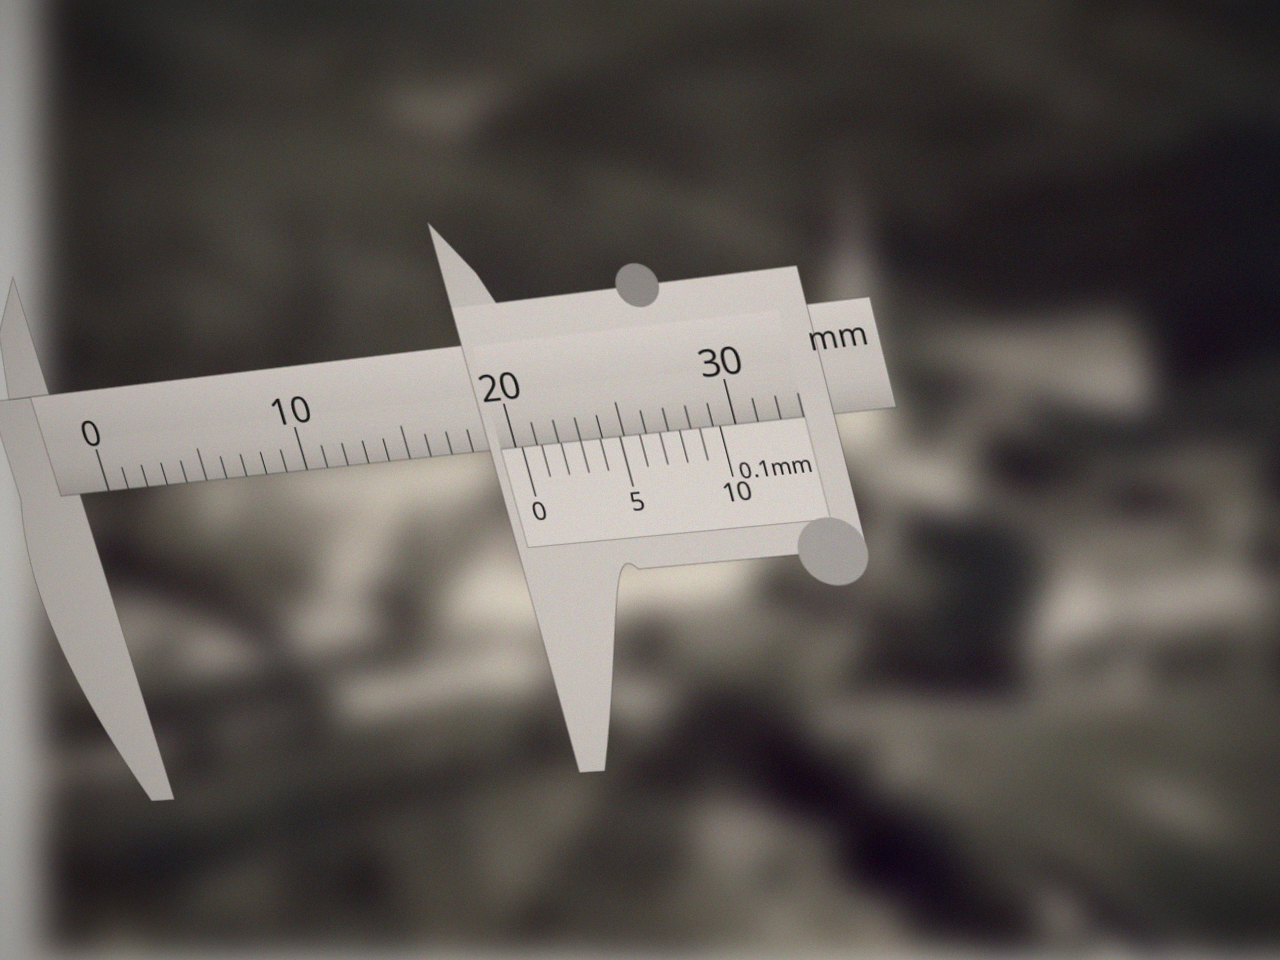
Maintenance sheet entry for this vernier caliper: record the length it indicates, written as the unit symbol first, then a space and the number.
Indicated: mm 20.3
